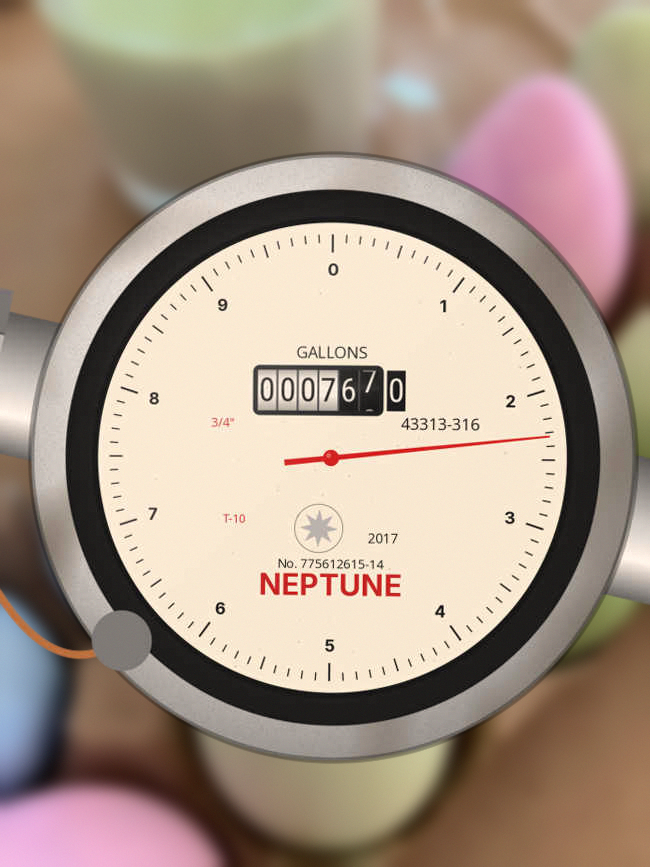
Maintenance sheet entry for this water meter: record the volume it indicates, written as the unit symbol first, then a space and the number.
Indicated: gal 7672.3
